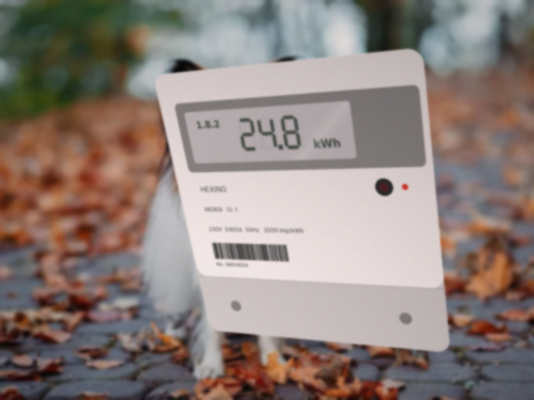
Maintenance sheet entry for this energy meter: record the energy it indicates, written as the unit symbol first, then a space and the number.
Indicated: kWh 24.8
